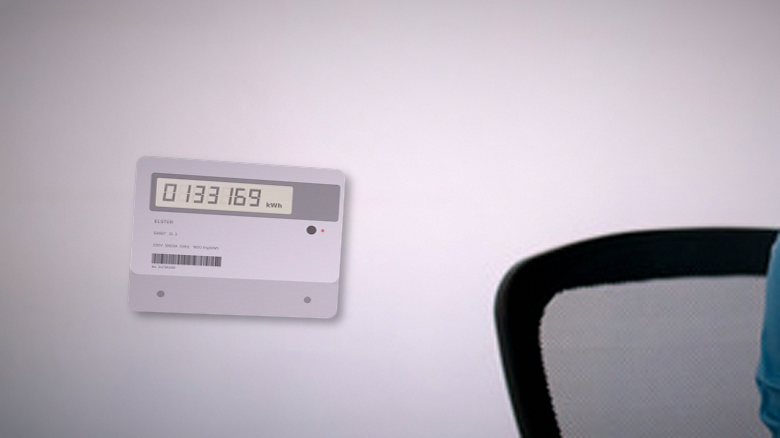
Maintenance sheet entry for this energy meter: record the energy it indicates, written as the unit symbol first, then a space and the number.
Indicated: kWh 133169
